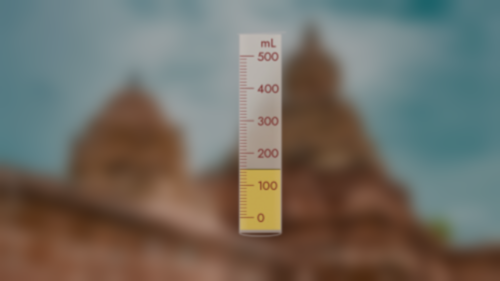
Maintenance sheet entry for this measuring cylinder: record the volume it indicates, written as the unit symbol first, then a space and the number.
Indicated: mL 150
